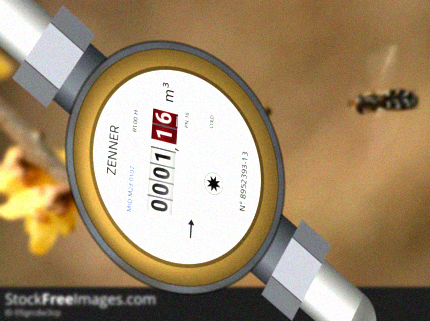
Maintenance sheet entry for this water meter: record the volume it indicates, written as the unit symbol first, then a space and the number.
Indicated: m³ 1.16
